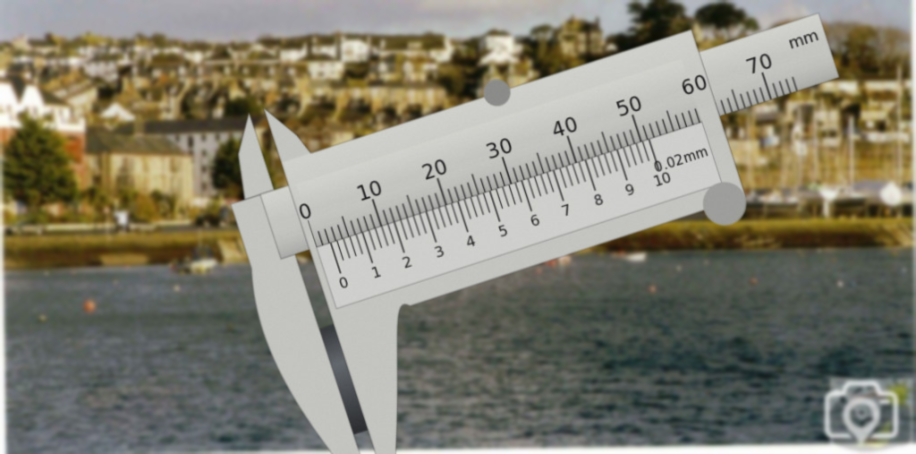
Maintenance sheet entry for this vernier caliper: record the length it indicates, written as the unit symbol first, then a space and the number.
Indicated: mm 2.2
